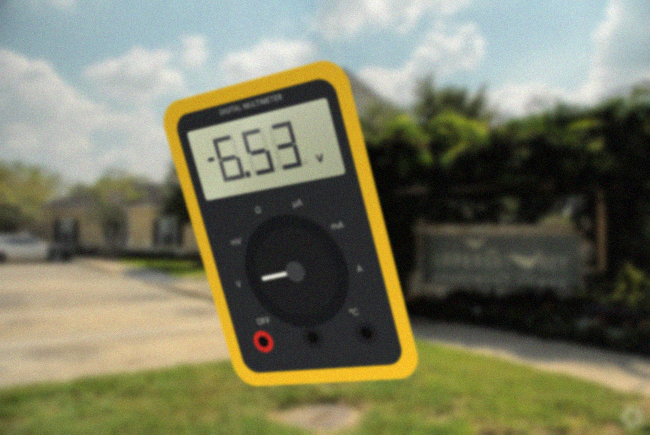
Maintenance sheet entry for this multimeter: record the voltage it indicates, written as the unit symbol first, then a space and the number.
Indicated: V -6.53
